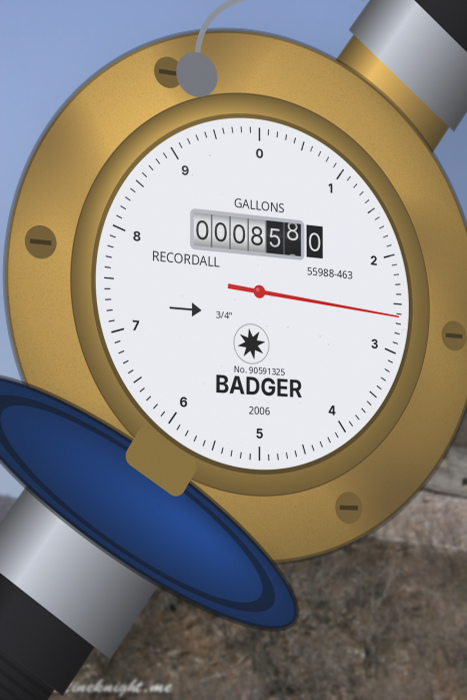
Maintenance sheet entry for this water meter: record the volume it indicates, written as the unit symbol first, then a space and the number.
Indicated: gal 8582.6
